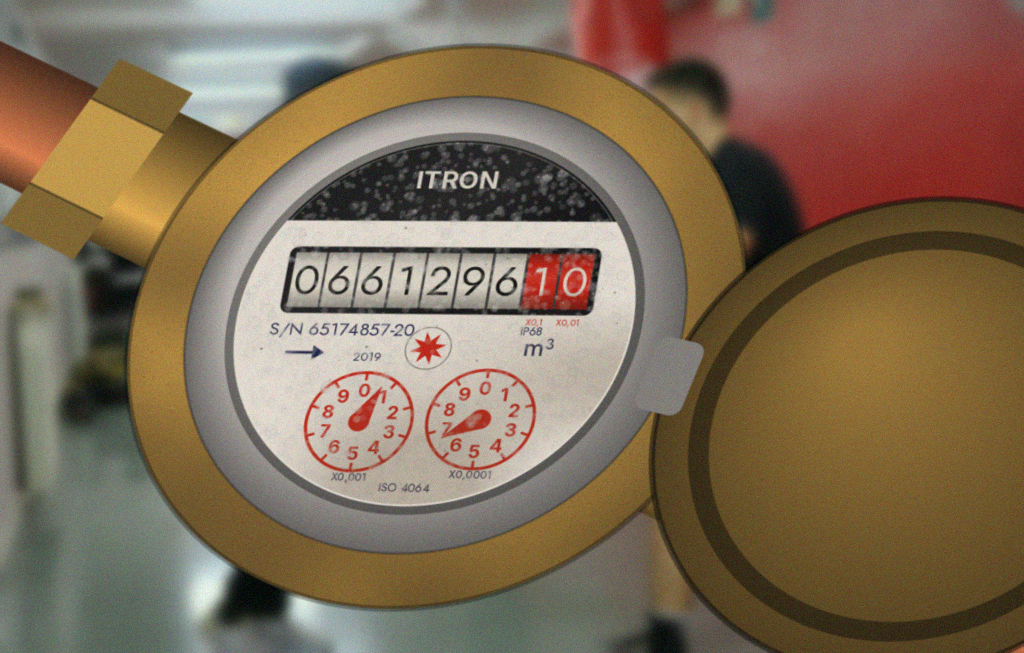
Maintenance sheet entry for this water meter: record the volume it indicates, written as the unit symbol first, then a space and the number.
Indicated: m³ 661296.1006
